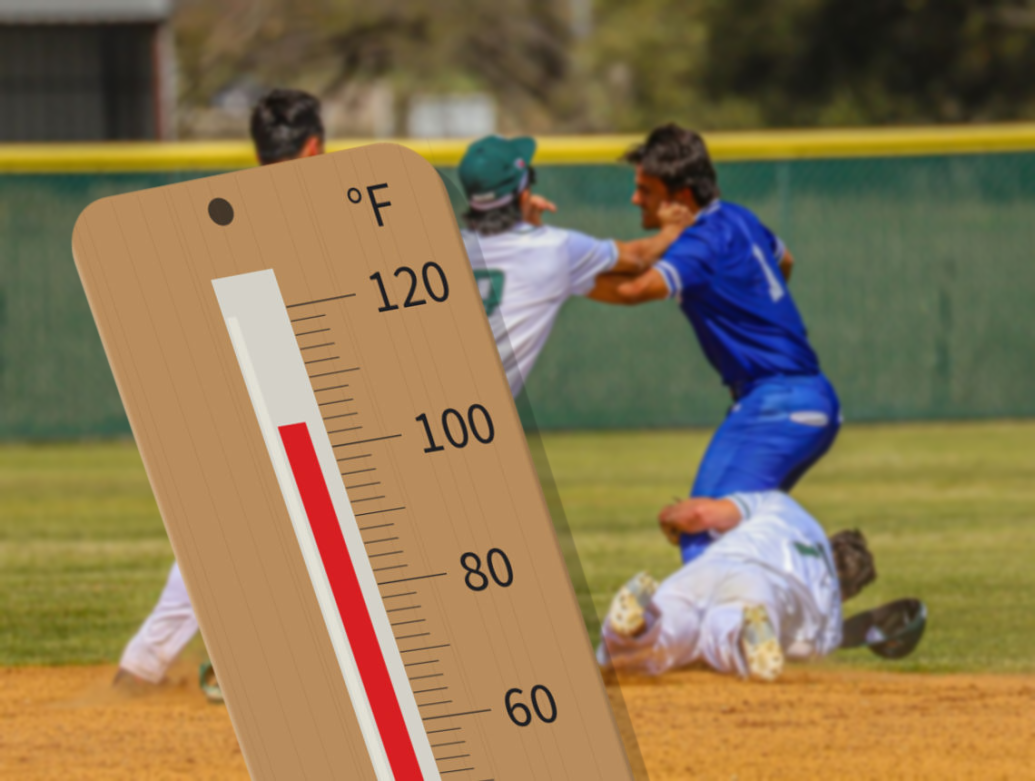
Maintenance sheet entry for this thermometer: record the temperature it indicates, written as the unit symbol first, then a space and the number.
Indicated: °F 104
